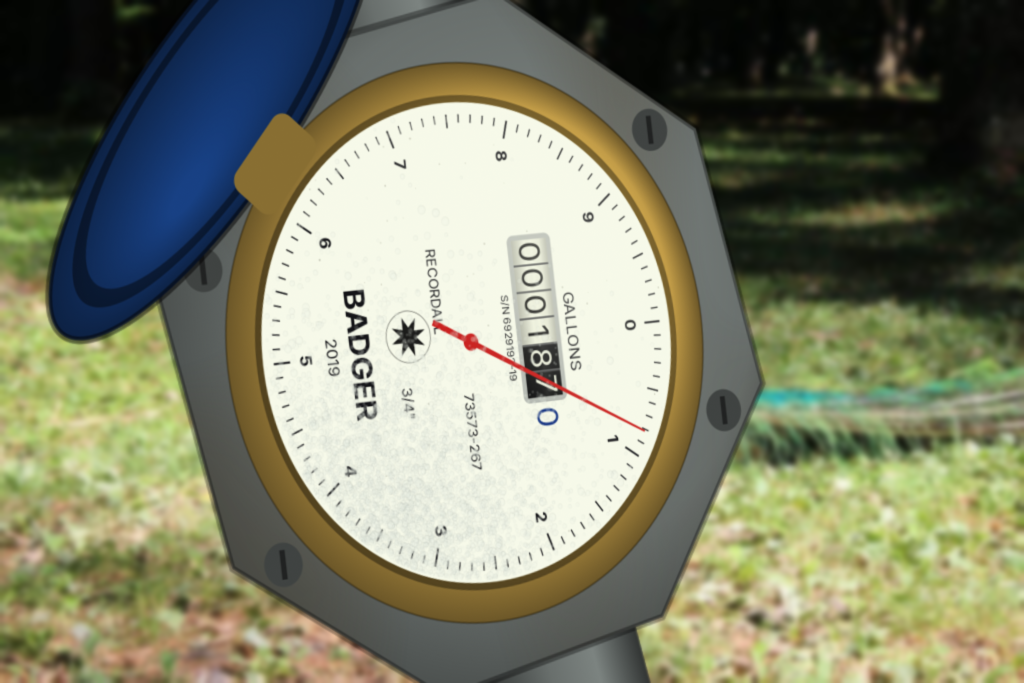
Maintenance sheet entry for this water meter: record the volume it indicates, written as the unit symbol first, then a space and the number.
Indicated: gal 1870.8
